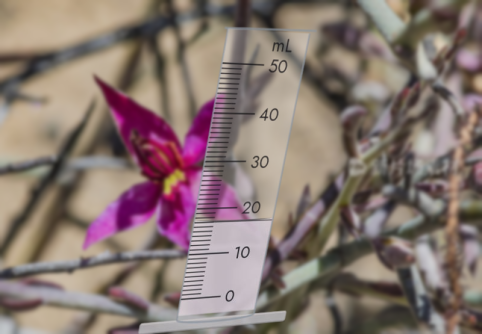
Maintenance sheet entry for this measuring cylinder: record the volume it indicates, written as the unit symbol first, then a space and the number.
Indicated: mL 17
